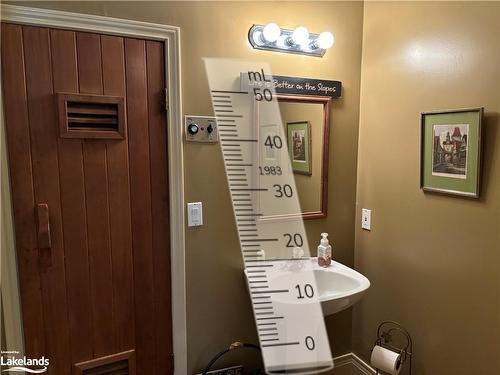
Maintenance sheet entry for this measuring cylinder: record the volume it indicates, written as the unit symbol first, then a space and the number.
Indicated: mL 16
